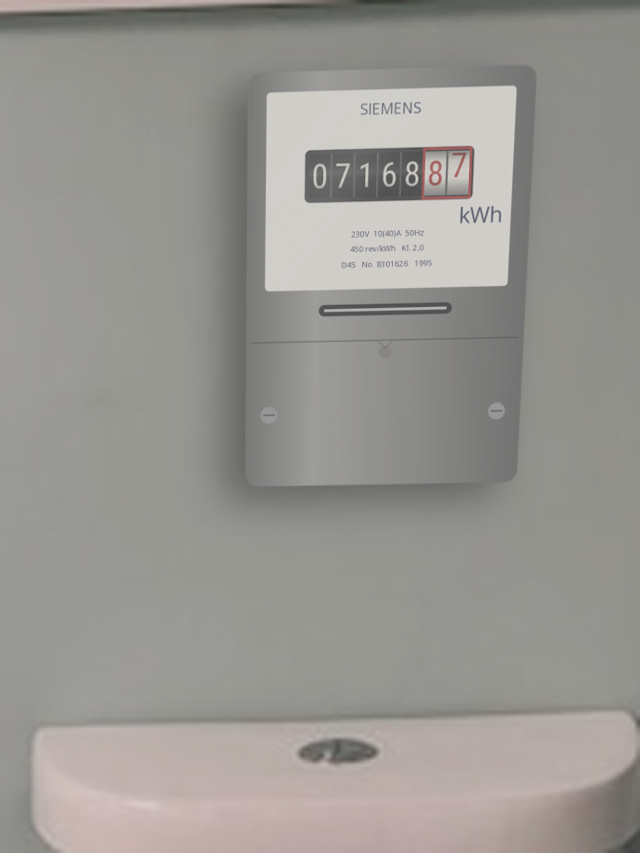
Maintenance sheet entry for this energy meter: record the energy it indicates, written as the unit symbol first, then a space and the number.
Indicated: kWh 7168.87
